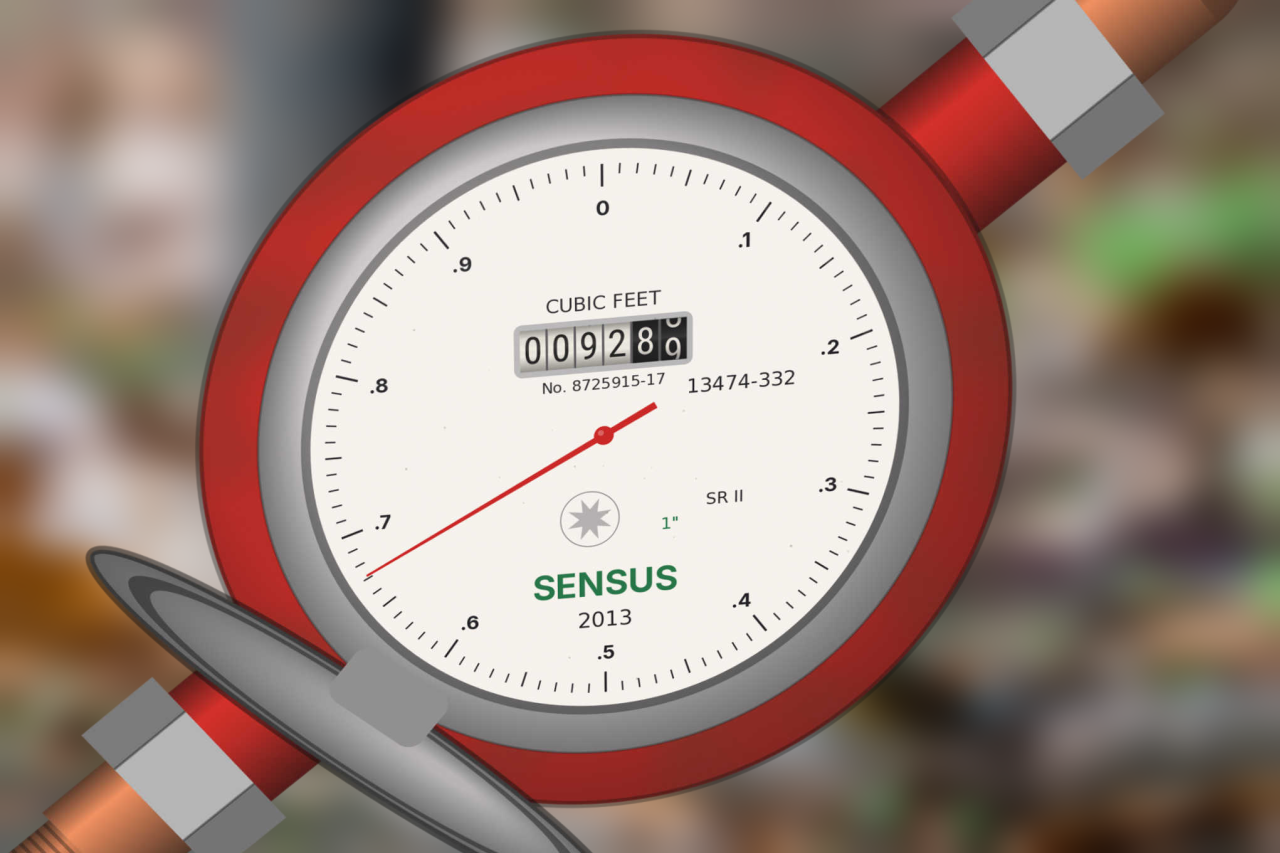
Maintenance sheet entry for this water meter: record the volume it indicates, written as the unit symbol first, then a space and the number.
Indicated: ft³ 9288.67
